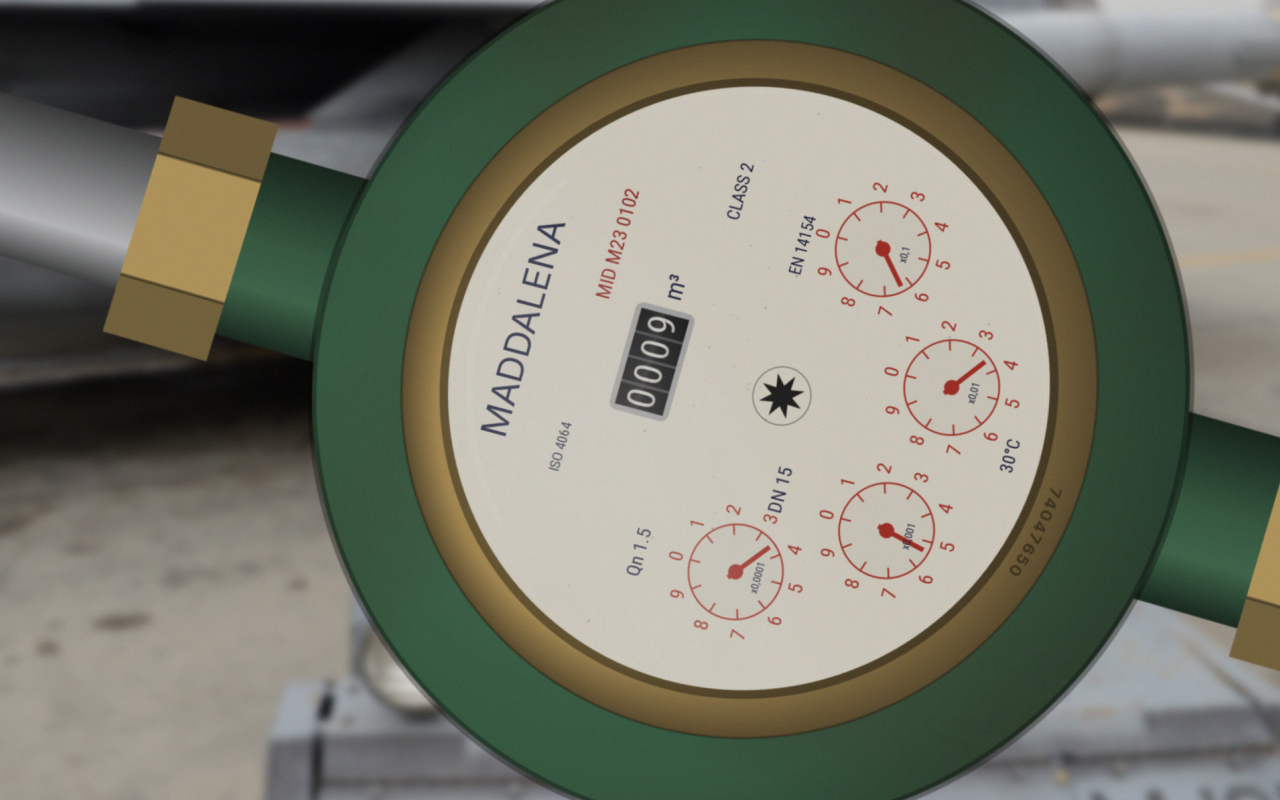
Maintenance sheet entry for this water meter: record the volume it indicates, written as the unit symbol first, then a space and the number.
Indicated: m³ 9.6353
